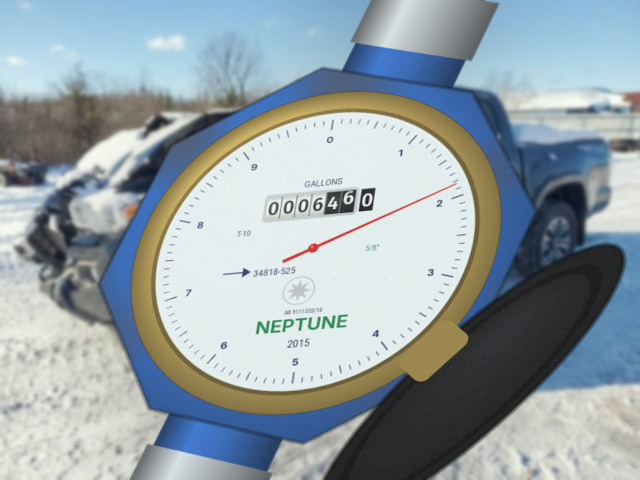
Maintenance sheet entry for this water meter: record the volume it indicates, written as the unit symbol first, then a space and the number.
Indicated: gal 6461.8
